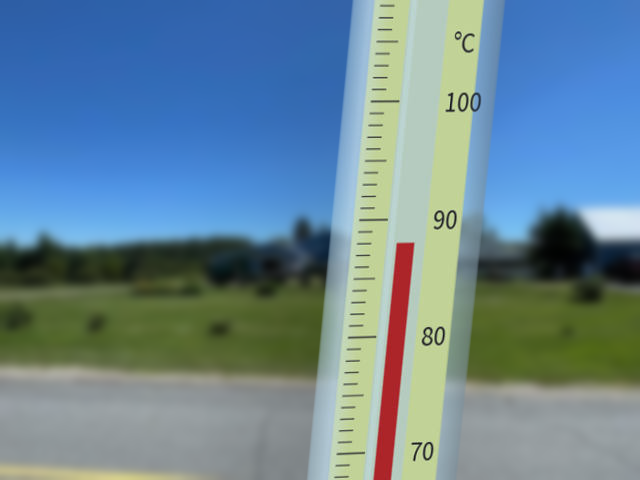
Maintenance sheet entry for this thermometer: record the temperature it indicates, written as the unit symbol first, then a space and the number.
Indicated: °C 88
